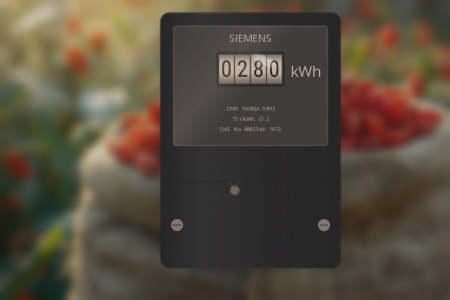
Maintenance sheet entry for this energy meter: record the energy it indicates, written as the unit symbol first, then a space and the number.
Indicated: kWh 280
